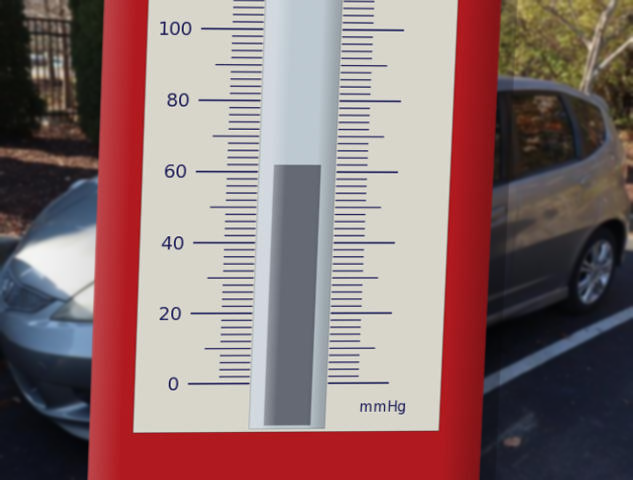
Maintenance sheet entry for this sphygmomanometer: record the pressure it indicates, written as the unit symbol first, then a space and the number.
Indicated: mmHg 62
